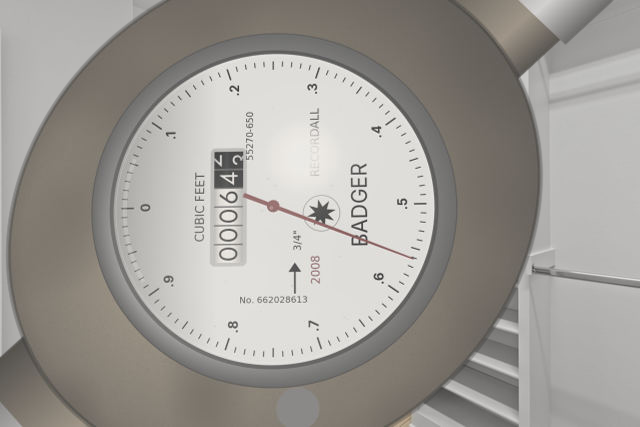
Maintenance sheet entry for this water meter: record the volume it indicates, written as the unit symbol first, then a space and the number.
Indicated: ft³ 642.56
